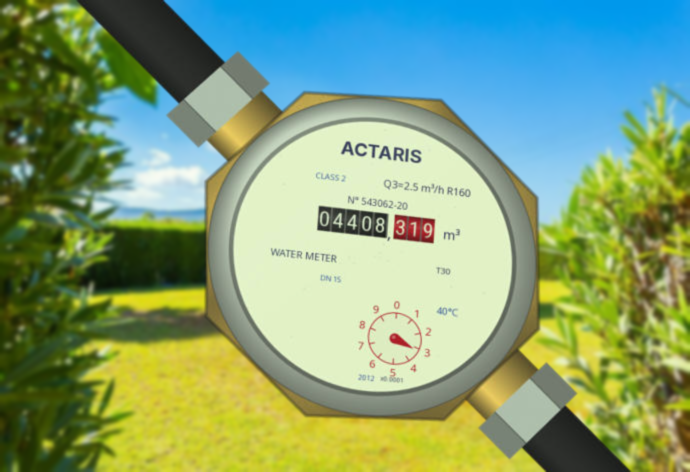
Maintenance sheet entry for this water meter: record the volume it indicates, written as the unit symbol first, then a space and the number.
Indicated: m³ 4408.3193
